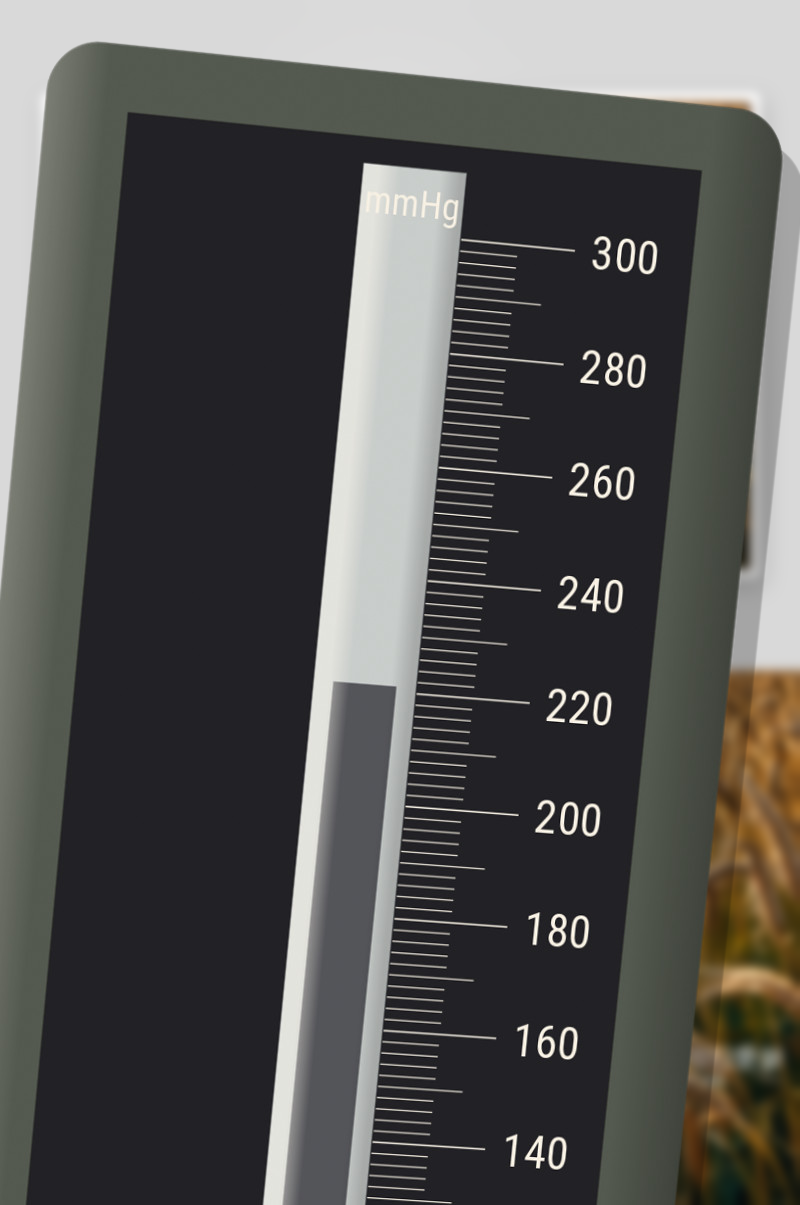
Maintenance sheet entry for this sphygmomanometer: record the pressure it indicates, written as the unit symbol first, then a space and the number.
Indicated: mmHg 221
